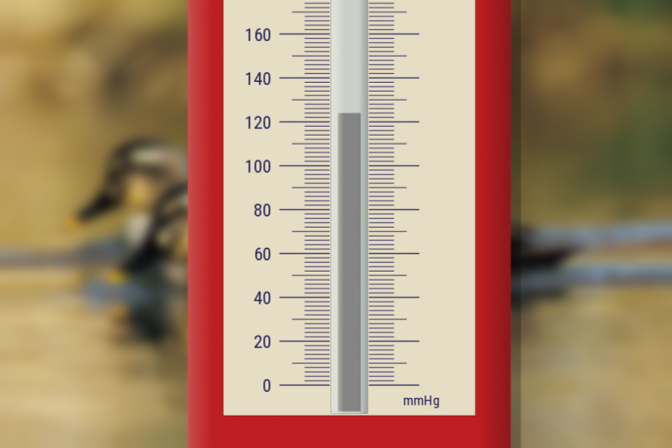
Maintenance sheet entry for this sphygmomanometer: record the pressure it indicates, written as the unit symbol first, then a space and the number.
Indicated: mmHg 124
